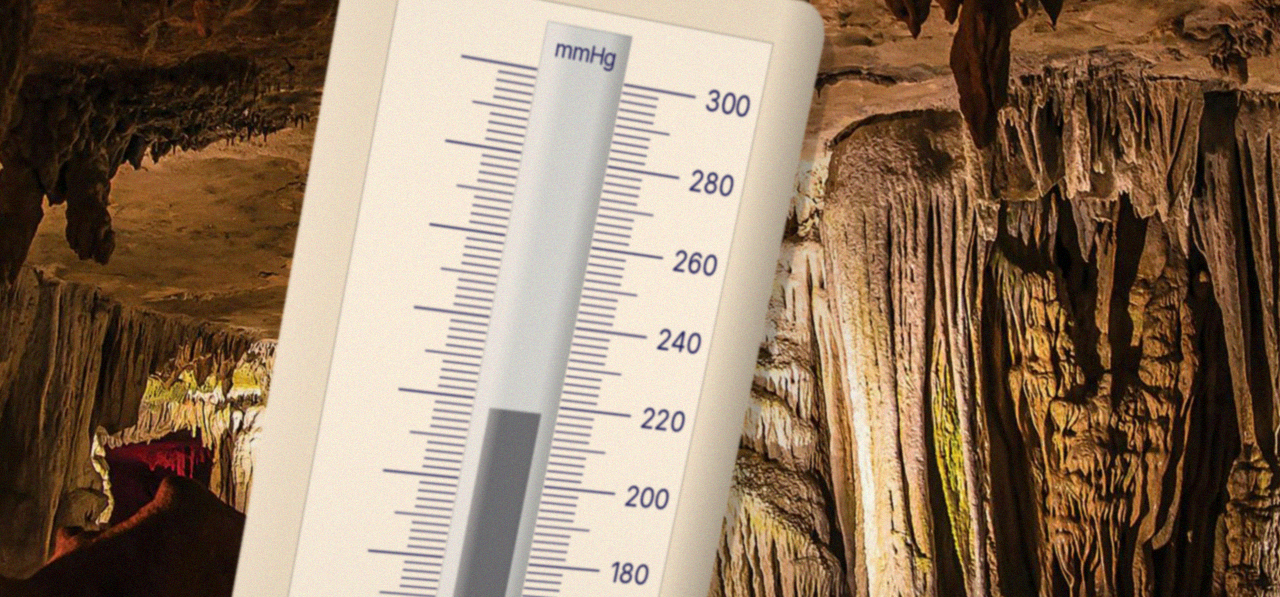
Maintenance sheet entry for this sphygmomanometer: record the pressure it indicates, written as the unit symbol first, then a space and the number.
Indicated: mmHg 218
